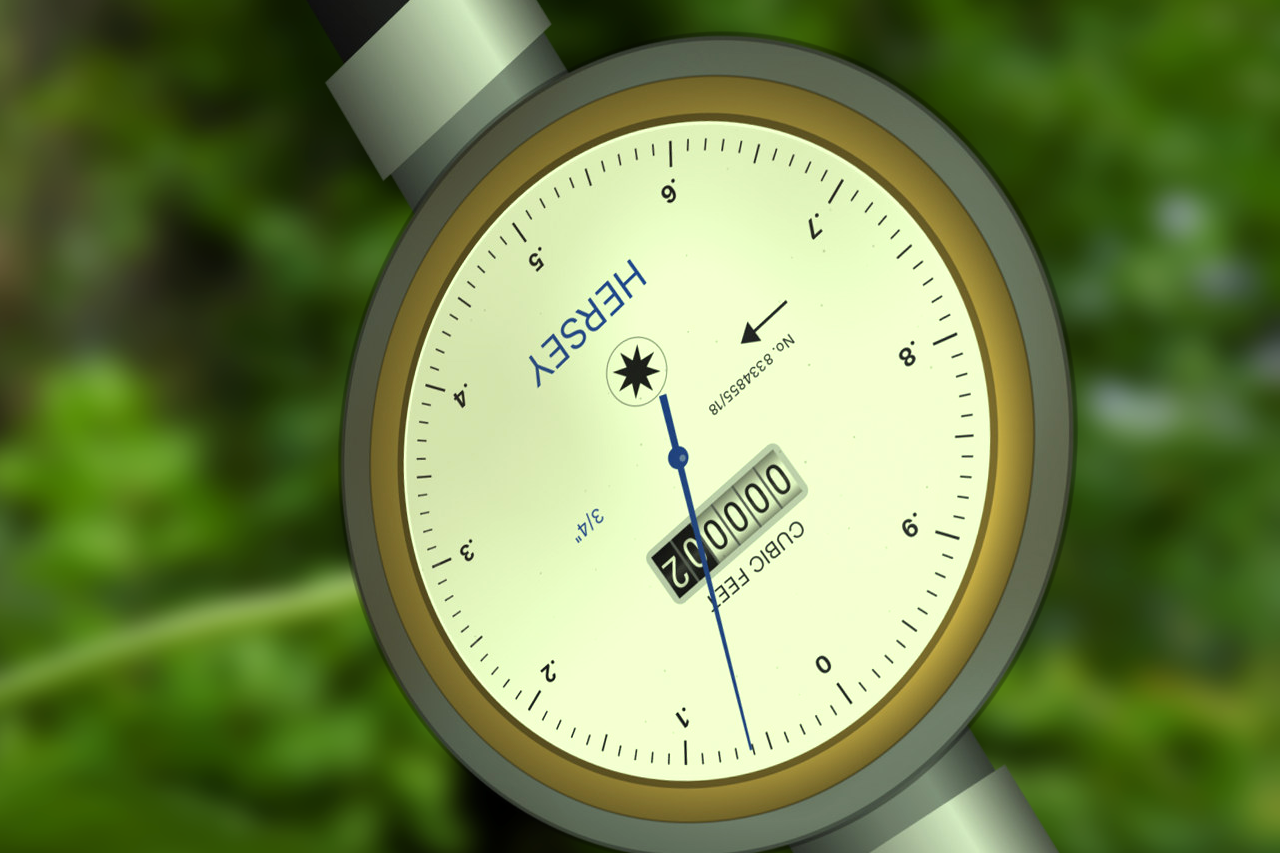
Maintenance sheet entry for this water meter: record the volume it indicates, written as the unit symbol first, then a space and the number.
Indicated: ft³ 2.06
